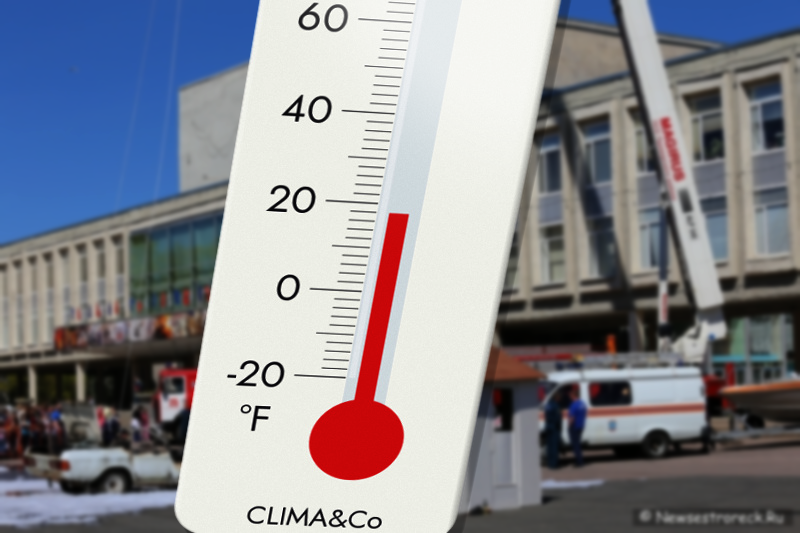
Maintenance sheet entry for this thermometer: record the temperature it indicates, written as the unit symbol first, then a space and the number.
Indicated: °F 18
